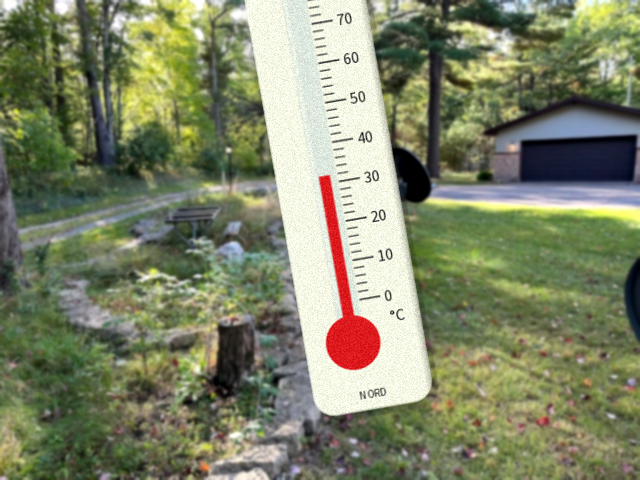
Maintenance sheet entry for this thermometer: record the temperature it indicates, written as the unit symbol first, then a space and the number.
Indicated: °C 32
